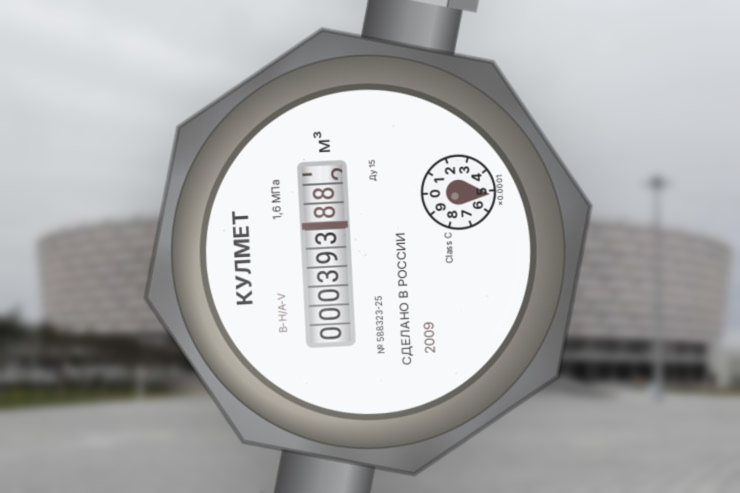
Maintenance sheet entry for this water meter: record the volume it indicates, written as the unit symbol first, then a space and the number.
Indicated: m³ 393.8815
